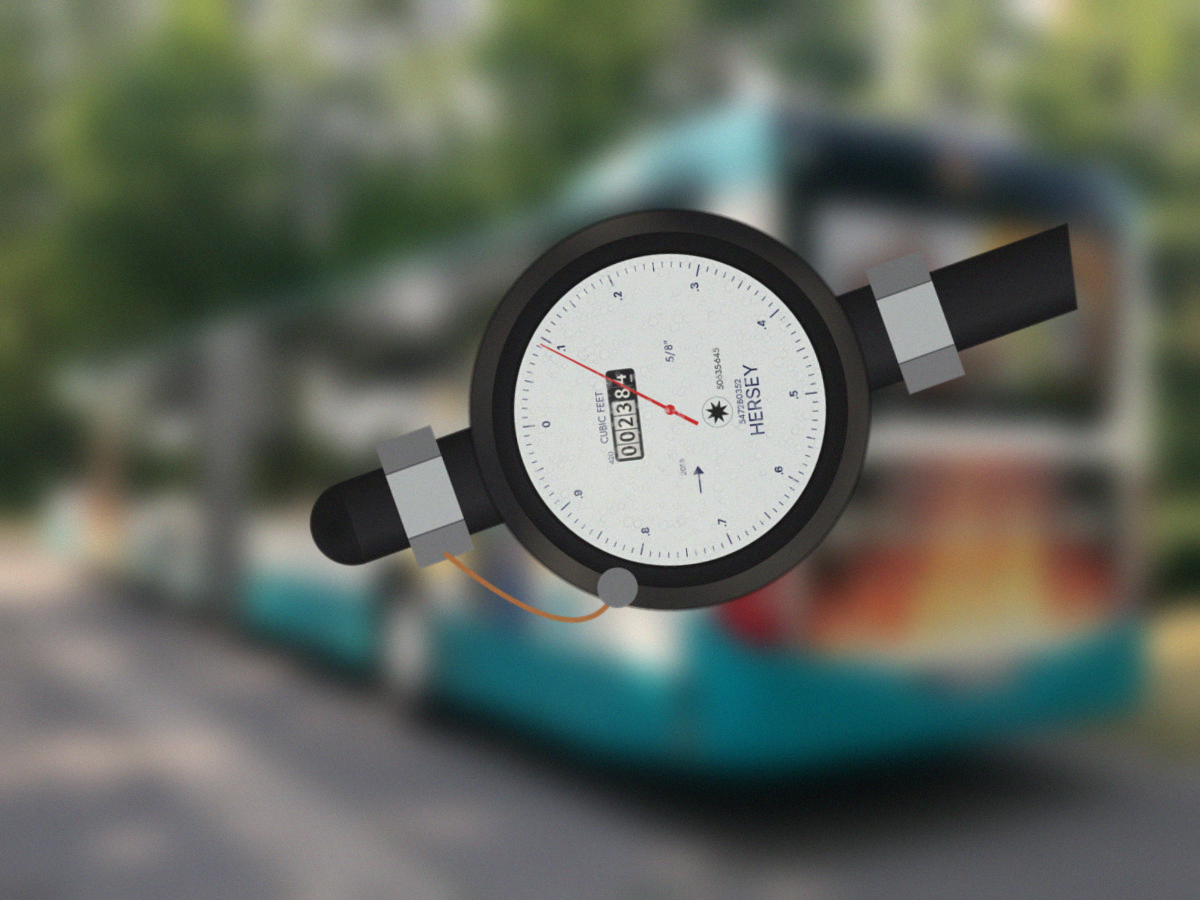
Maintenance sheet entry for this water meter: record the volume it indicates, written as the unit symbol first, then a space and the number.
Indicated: ft³ 2384.09
